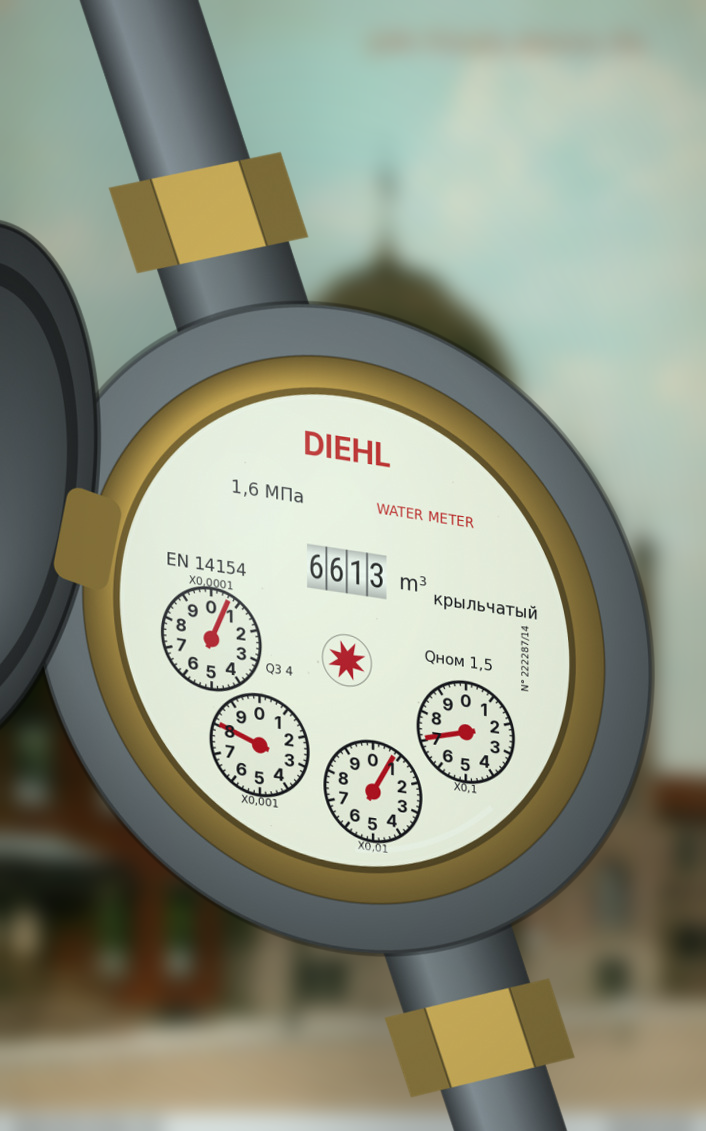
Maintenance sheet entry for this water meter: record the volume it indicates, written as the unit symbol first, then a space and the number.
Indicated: m³ 6613.7080
